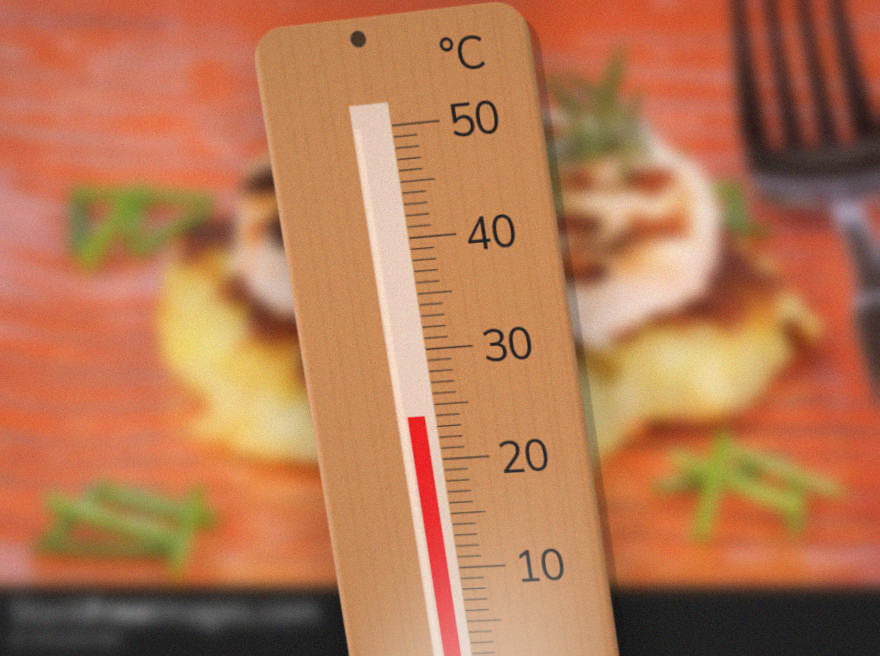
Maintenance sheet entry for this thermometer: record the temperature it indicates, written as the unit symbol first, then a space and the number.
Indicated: °C 24
